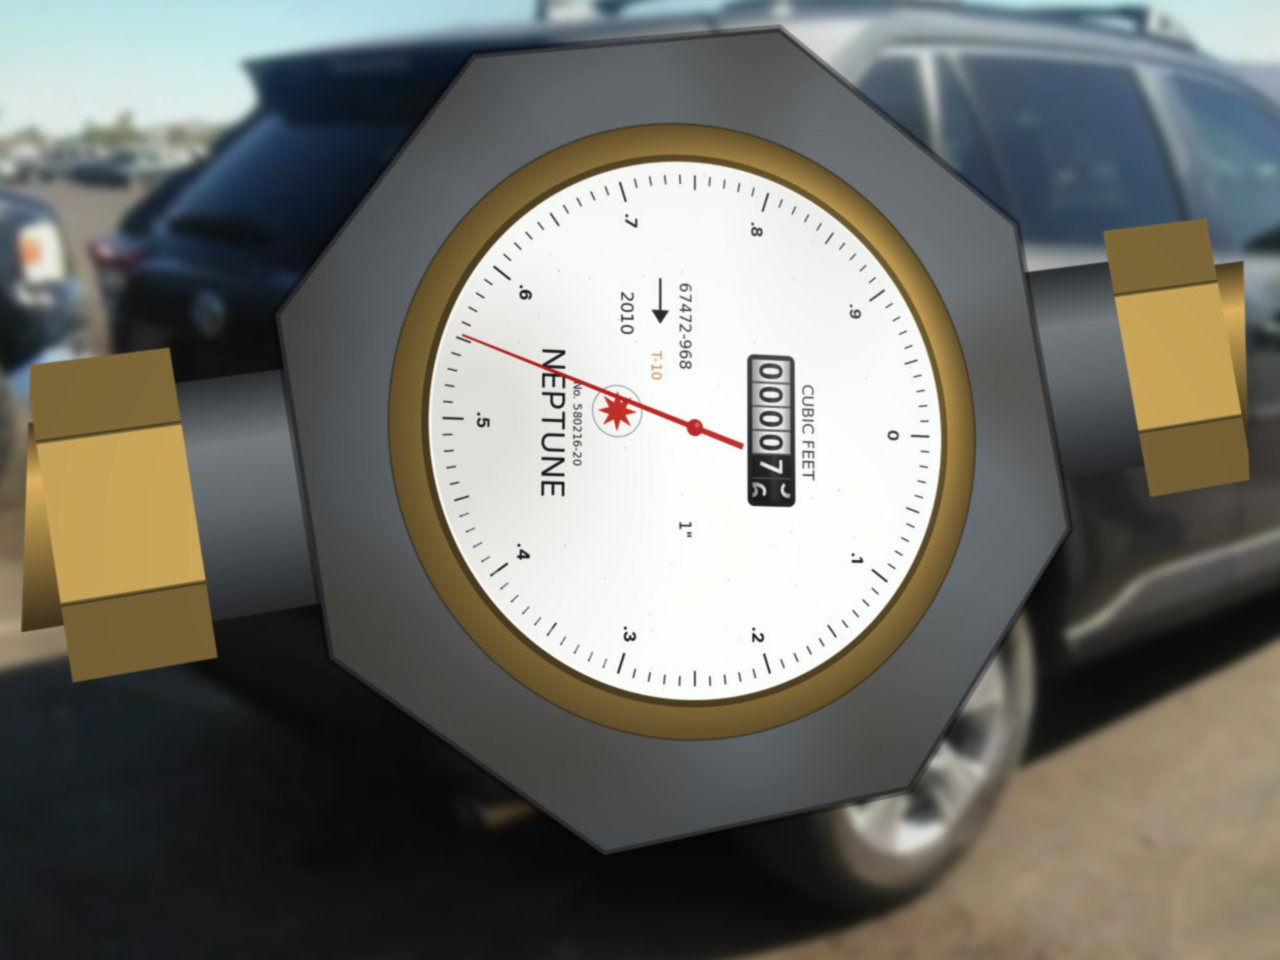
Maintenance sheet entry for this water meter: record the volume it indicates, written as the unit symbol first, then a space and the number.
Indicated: ft³ 75.55
